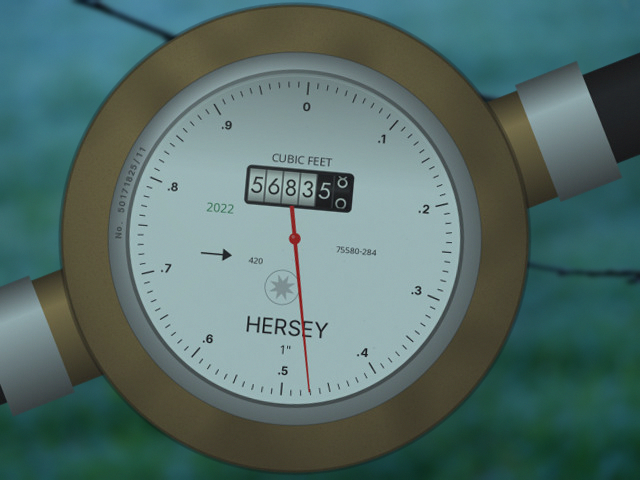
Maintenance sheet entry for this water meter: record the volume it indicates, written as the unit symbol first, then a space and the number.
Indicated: ft³ 568358.47
